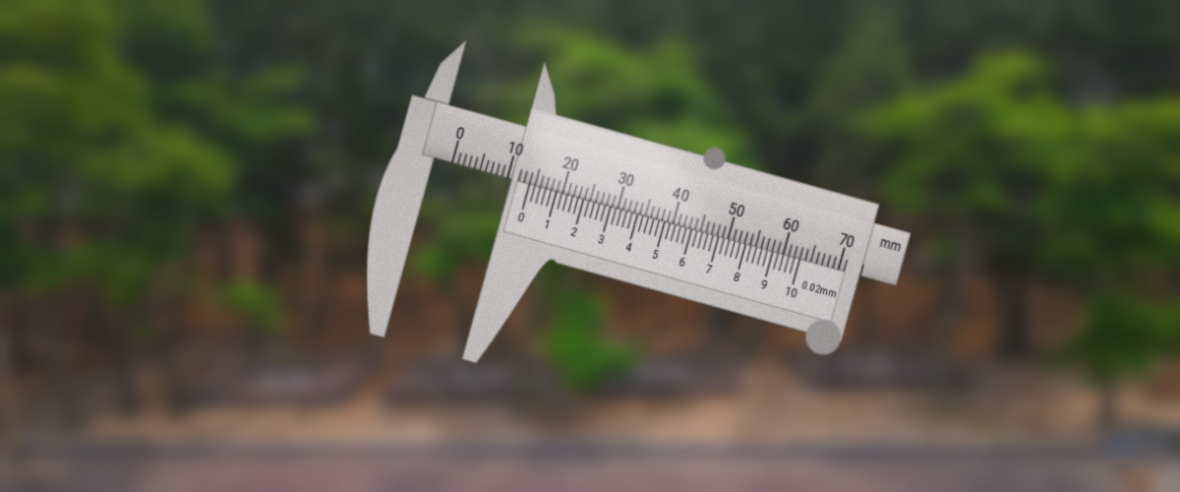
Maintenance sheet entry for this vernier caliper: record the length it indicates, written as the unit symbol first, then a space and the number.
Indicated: mm 14.0
